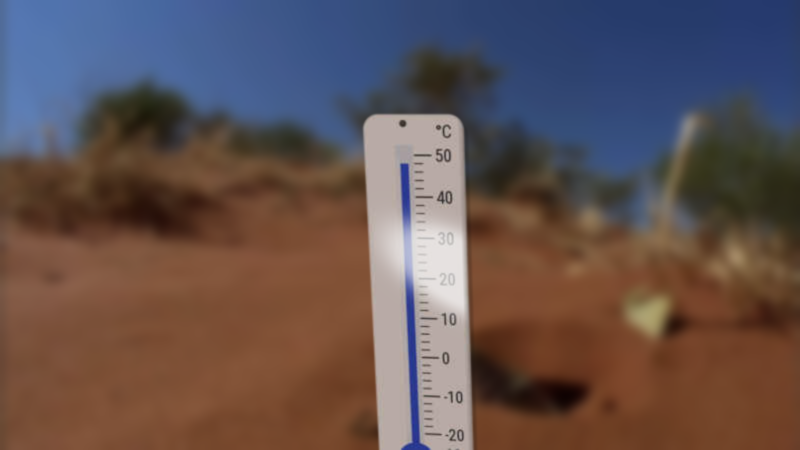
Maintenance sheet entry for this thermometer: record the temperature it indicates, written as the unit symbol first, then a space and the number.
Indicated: °C 48
